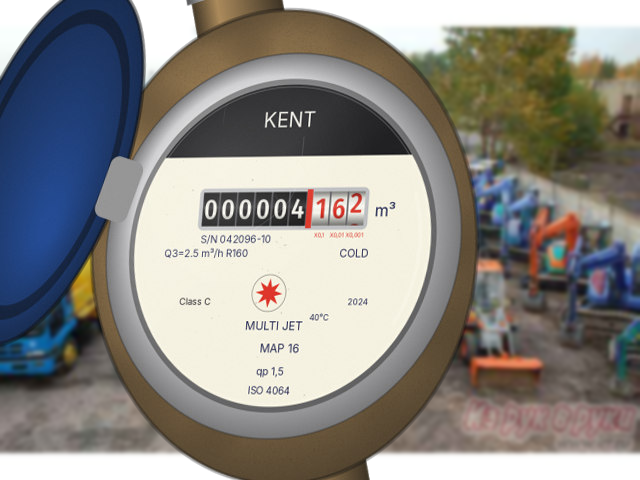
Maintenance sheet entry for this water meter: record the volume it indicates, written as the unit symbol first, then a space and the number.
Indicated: m³ 4.162
